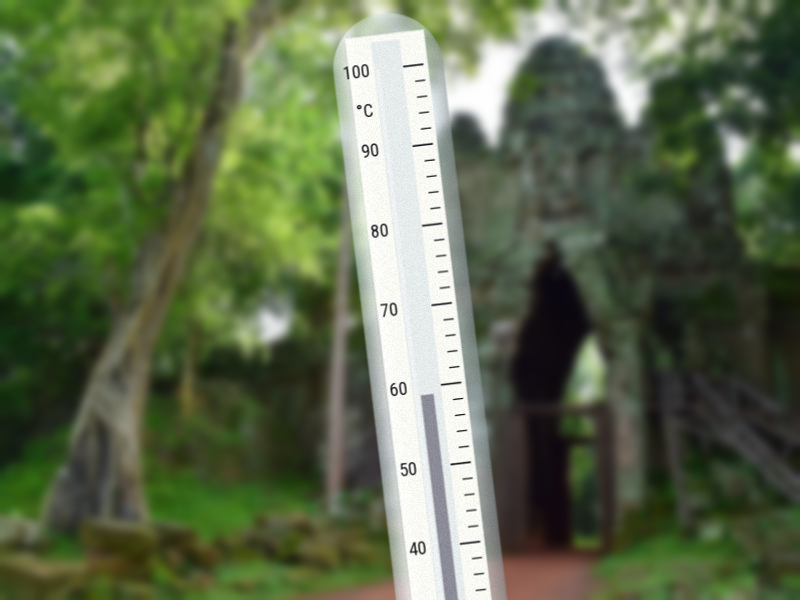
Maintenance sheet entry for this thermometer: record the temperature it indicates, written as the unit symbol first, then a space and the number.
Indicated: °C 59
